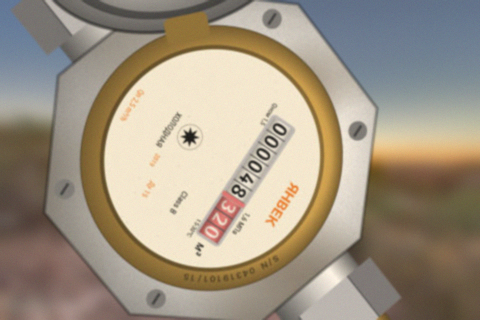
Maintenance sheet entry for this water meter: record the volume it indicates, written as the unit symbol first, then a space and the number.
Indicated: m³ 48.320
